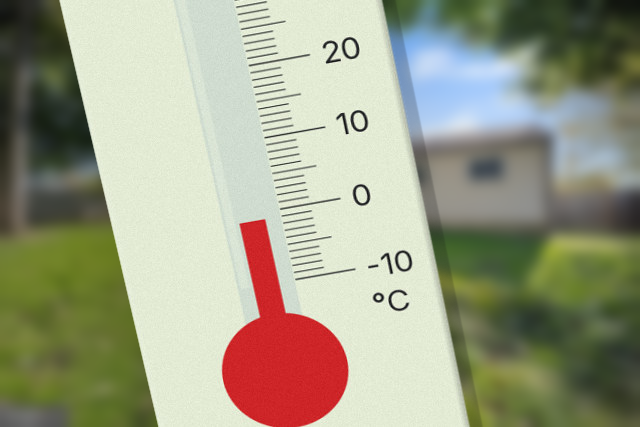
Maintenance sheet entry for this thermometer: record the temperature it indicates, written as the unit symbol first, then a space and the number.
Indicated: °C -1
